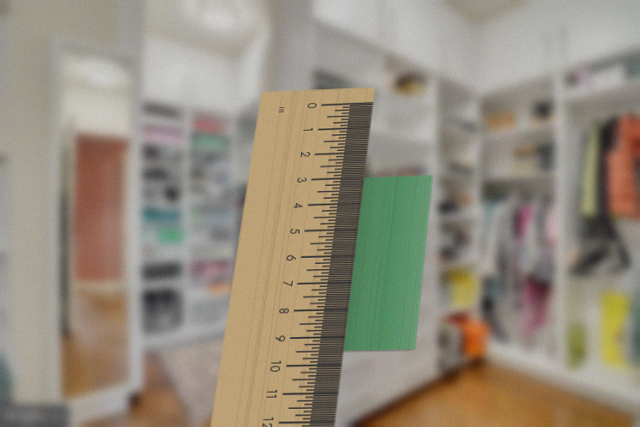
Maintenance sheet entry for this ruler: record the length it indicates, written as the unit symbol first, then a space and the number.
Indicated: in 6.5
